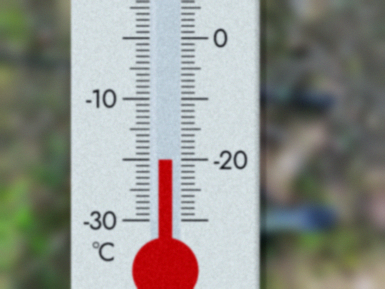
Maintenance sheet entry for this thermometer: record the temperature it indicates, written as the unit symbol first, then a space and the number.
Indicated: °C -20
